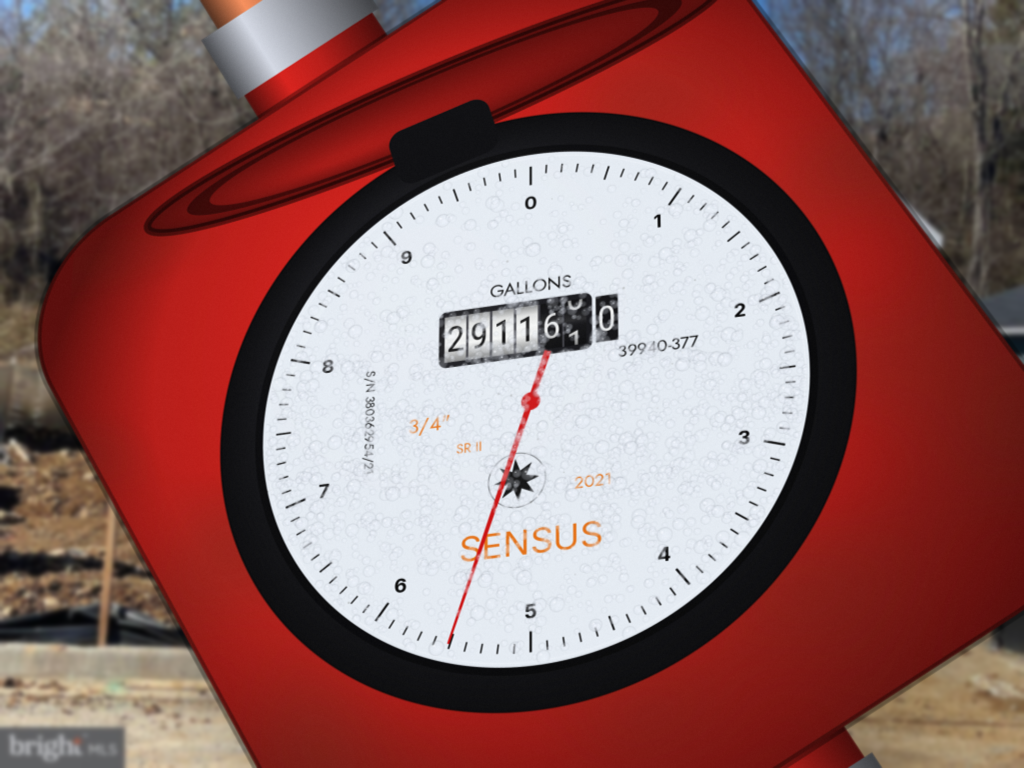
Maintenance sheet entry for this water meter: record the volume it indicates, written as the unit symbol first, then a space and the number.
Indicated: gal 2911605.5
